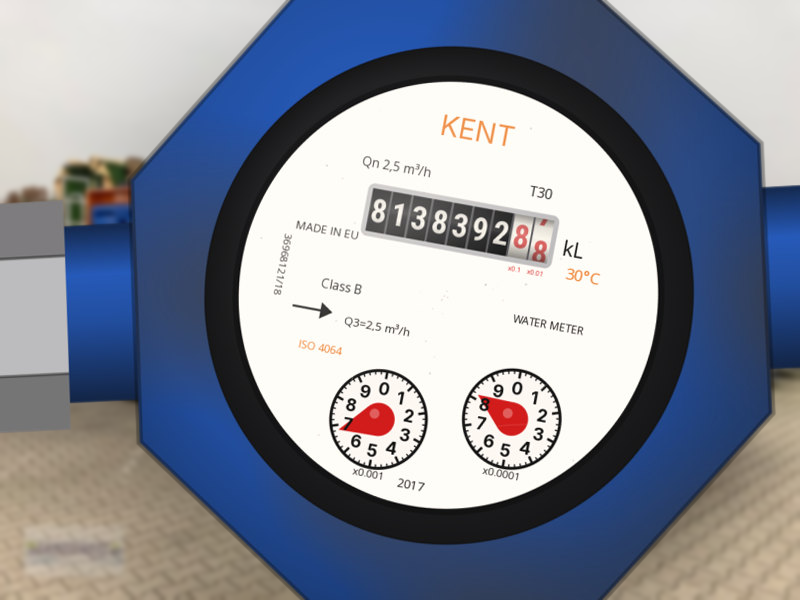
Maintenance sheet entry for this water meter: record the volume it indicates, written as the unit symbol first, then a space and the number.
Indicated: kL 8138392.8768
